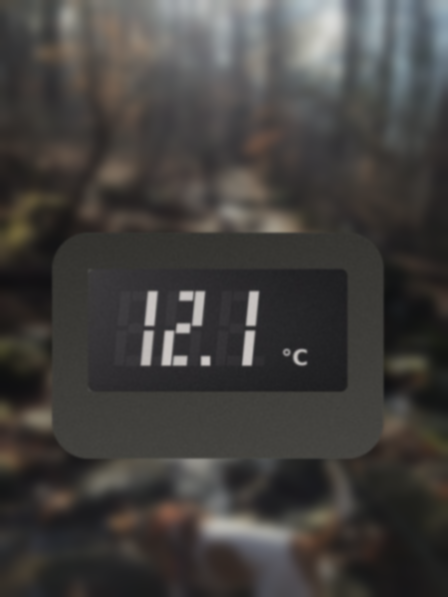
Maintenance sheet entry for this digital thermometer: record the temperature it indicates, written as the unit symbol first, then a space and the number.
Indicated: °C 12.1
